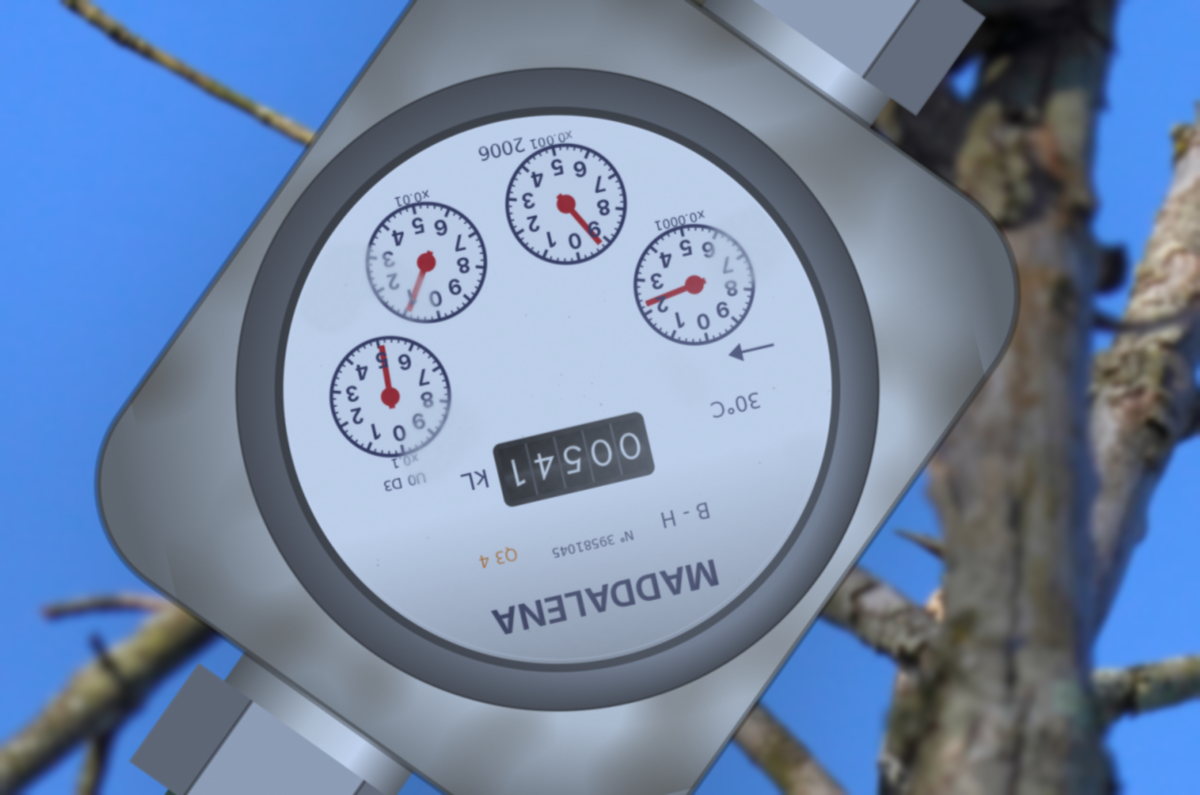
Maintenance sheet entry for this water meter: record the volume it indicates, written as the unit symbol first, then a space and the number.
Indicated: kL 541.5092
